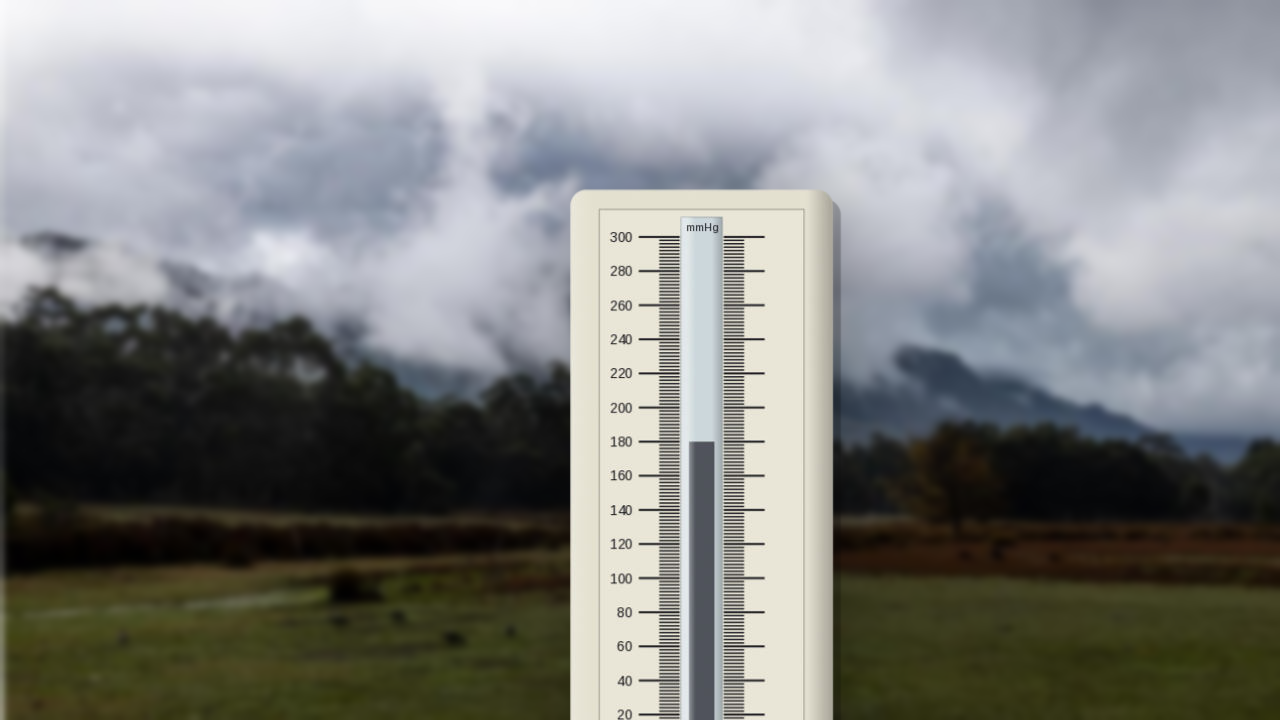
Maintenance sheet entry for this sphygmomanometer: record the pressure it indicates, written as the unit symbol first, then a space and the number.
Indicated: mmHg 180
